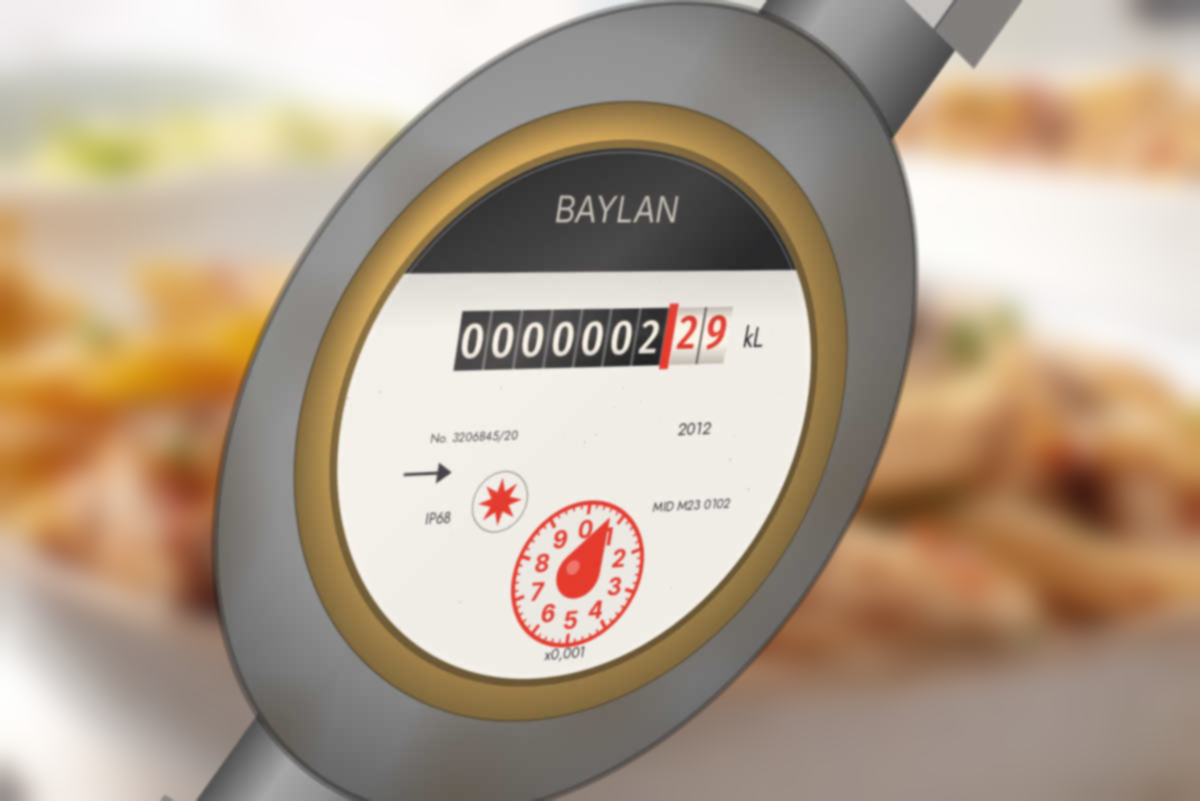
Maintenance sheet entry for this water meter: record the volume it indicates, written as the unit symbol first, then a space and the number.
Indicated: kL 2.290
